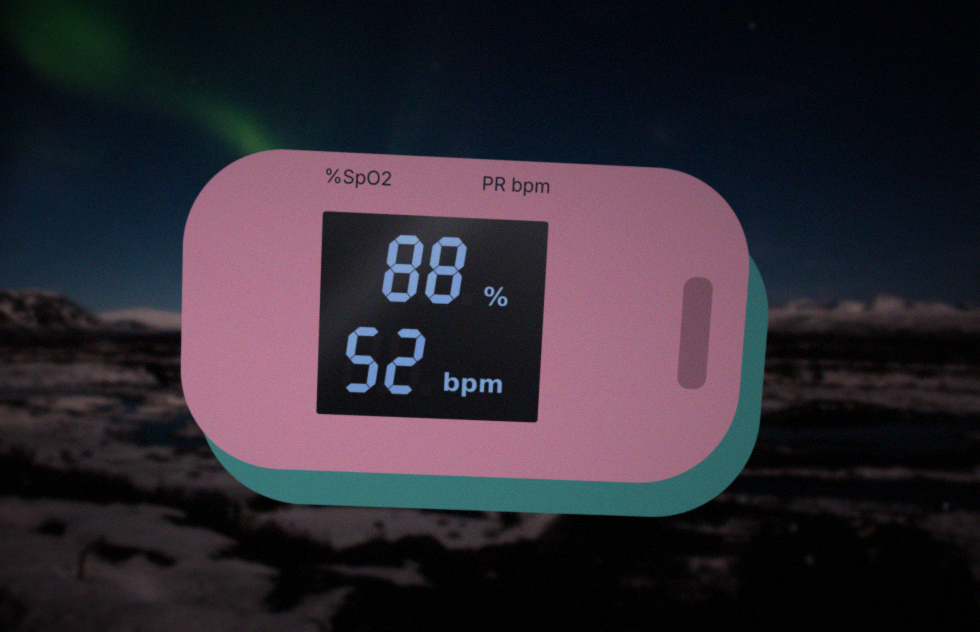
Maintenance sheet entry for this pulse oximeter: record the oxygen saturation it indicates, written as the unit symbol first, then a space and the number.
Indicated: % 88
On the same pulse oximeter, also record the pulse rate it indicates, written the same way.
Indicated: bpm 52
